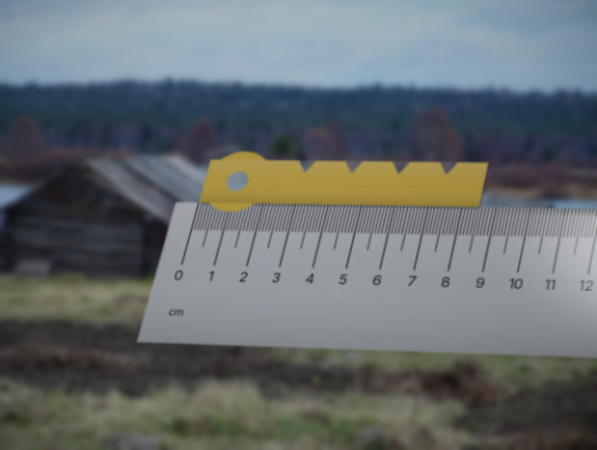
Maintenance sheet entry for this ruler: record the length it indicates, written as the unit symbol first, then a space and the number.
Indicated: cm 8.5
